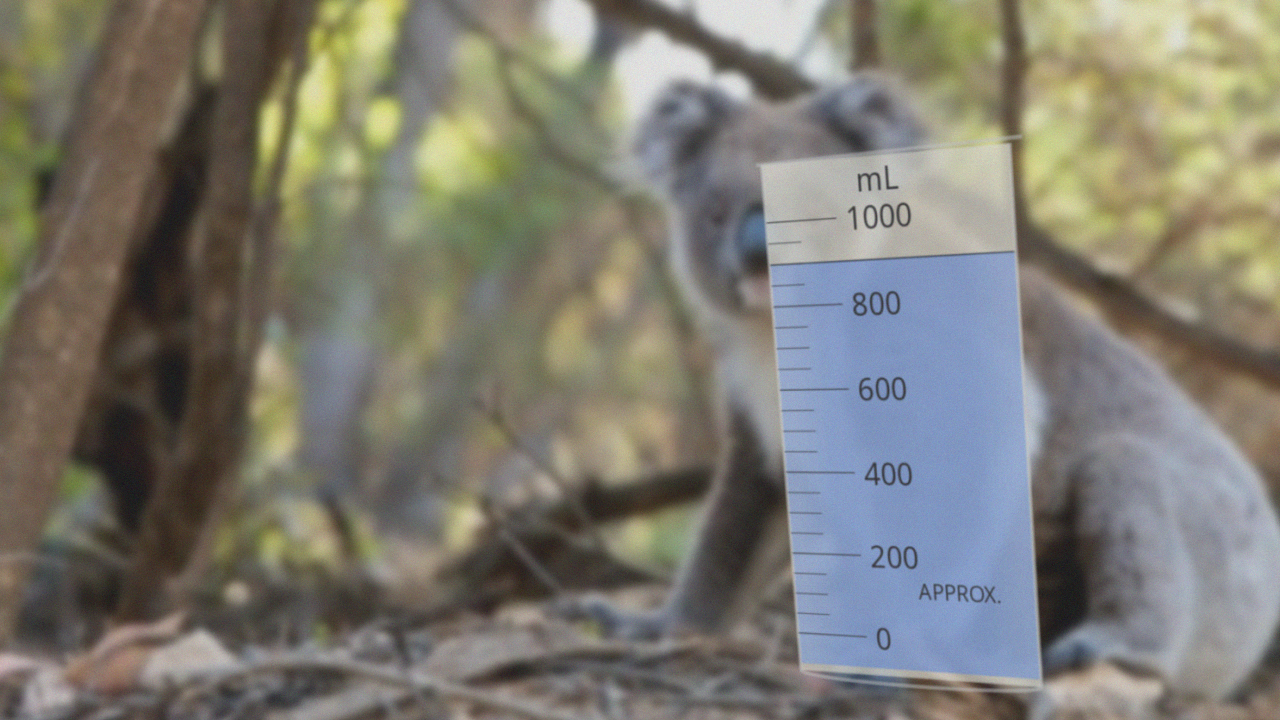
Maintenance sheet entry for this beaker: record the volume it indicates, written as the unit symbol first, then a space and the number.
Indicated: mL 900
